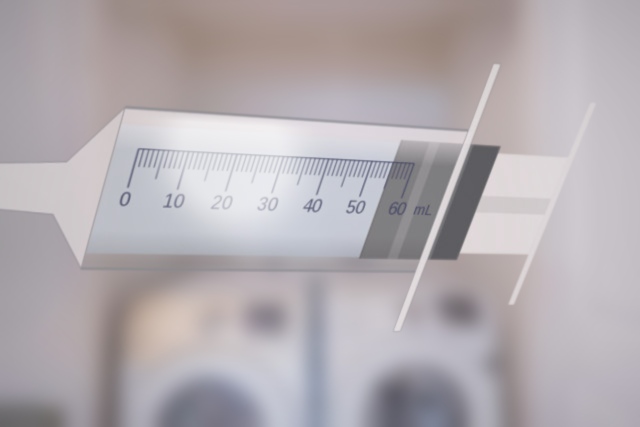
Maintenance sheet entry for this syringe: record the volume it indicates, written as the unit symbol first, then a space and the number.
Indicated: mL 55
